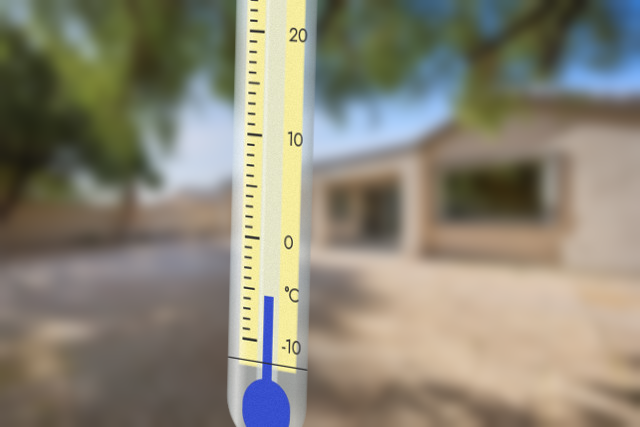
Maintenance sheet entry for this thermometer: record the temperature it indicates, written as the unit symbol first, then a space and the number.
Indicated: °C -5.5
